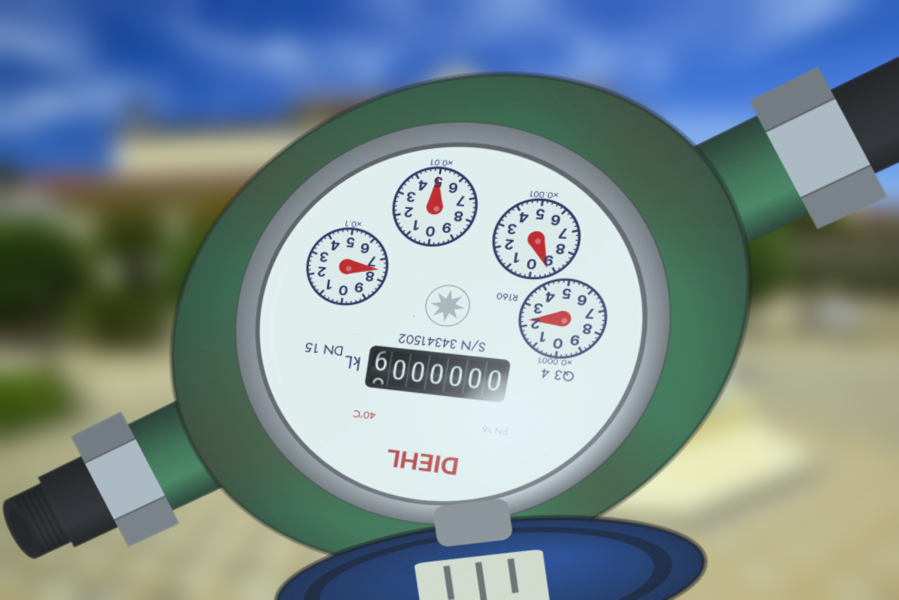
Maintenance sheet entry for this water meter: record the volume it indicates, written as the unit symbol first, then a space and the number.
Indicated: kL 8.7492
